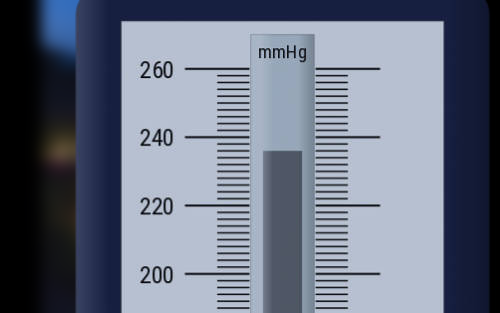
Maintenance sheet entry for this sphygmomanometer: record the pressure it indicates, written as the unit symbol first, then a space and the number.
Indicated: mmHg 236
